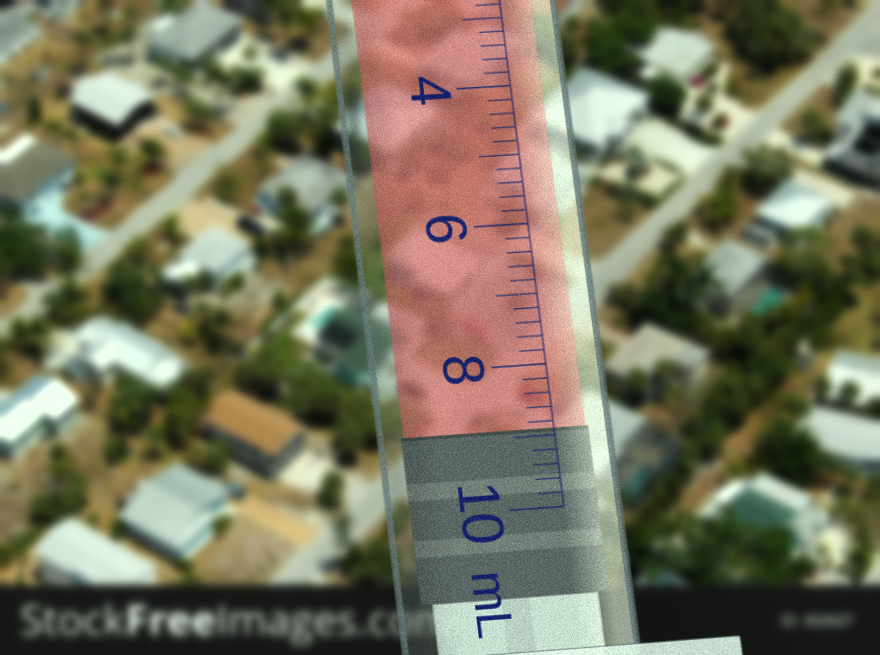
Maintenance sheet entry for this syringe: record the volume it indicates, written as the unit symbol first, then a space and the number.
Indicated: mL 8.9
